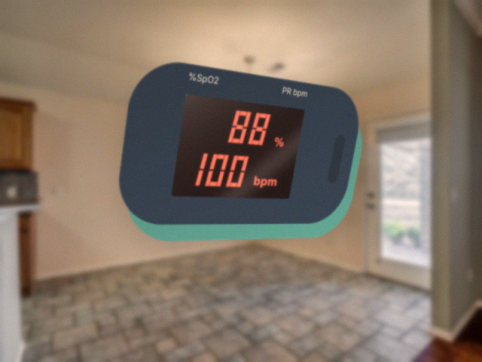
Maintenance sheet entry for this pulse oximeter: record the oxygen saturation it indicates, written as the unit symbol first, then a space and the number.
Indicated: % 88
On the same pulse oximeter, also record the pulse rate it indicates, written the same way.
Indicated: bpm 100
